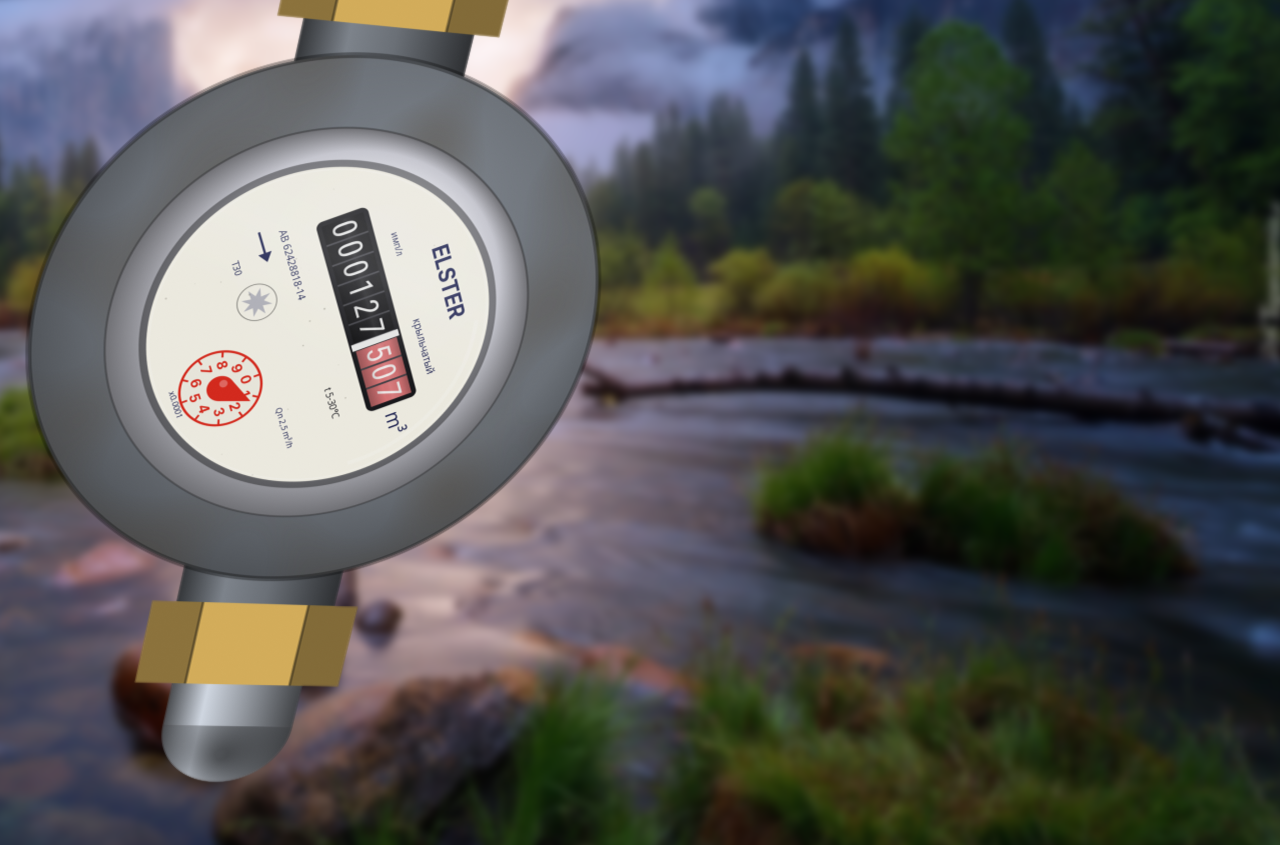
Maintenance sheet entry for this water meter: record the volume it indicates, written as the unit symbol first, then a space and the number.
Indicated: m³ 127.5071
